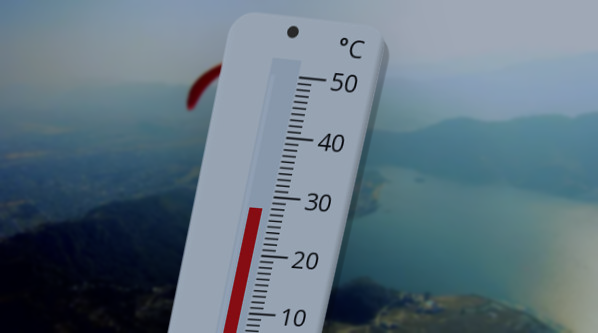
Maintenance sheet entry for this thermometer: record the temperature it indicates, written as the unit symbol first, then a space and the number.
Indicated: °C 28
